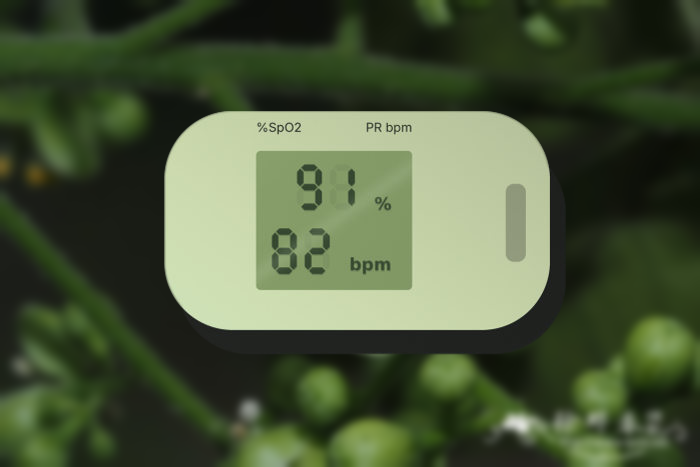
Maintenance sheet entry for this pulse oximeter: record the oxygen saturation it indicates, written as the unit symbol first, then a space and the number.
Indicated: % 91
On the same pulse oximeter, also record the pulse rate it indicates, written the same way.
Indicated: bpm 82
